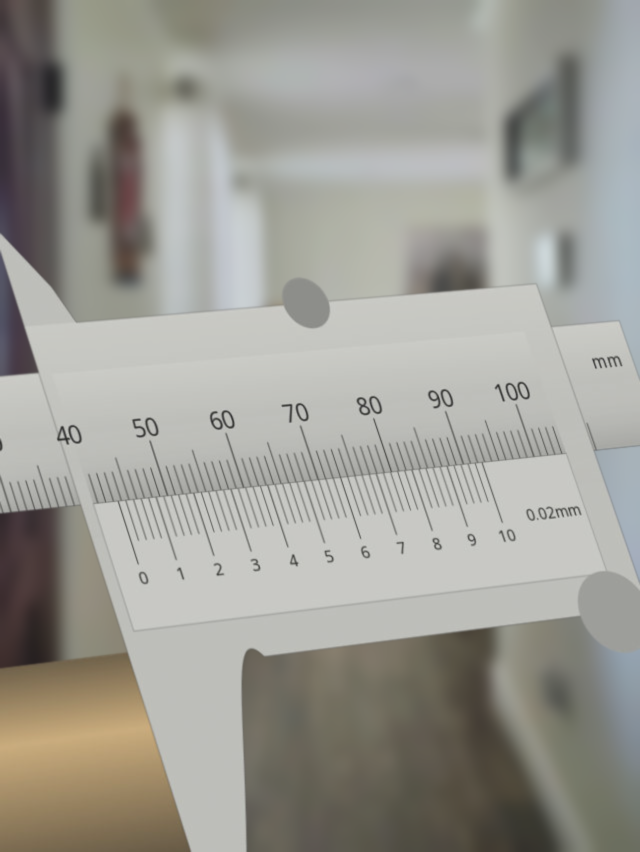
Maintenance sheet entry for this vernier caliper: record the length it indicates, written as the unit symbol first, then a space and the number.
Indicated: mm 43.6
